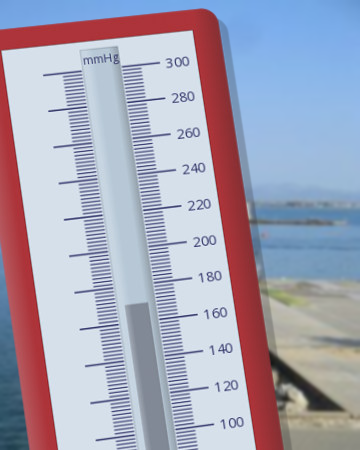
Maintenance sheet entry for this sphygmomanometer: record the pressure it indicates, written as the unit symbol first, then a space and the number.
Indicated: mmHg 170
